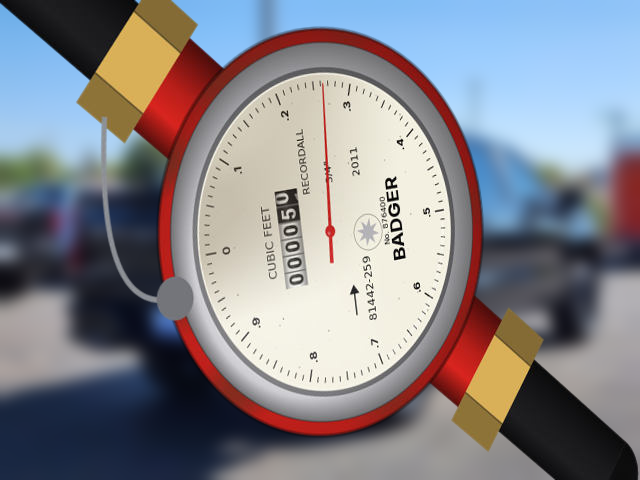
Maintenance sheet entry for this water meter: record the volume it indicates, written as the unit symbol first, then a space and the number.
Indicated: ft³ 50.26
